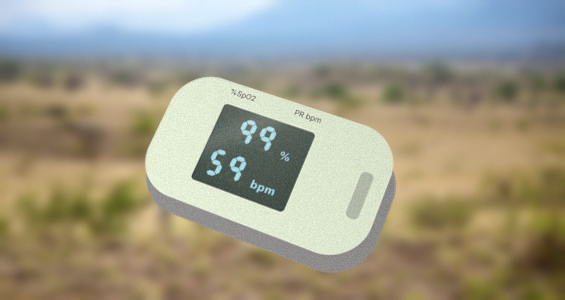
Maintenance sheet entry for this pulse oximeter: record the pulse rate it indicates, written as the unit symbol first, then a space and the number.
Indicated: bpm 59
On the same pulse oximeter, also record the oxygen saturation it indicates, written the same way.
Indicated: % 99
